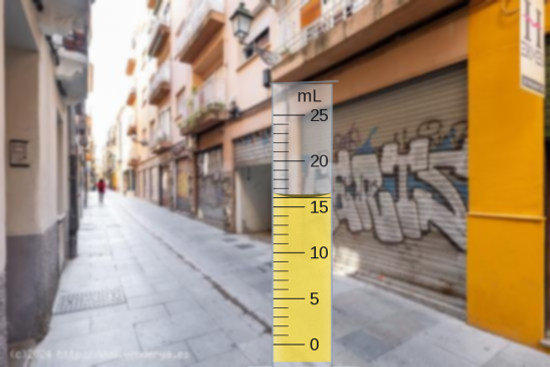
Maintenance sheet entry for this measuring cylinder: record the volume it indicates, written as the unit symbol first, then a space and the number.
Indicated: mL 16
